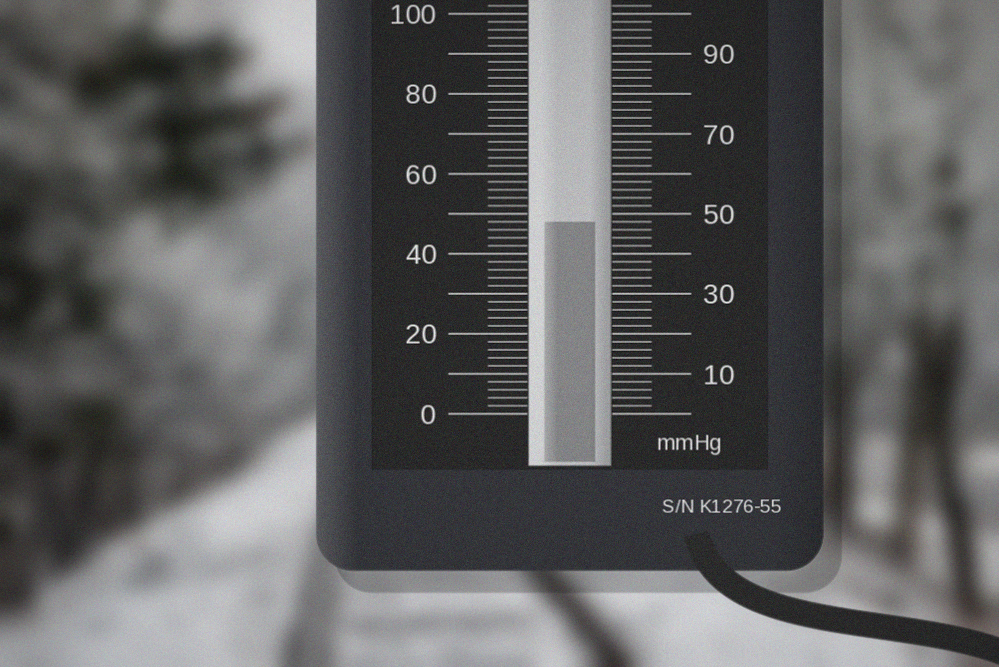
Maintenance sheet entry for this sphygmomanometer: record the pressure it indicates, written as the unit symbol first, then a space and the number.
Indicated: mmHg 48
